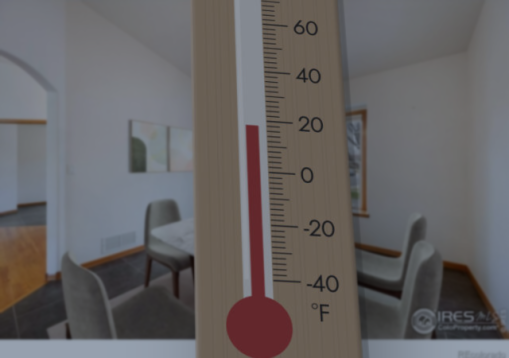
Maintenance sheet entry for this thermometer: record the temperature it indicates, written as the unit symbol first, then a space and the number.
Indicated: °F 18
